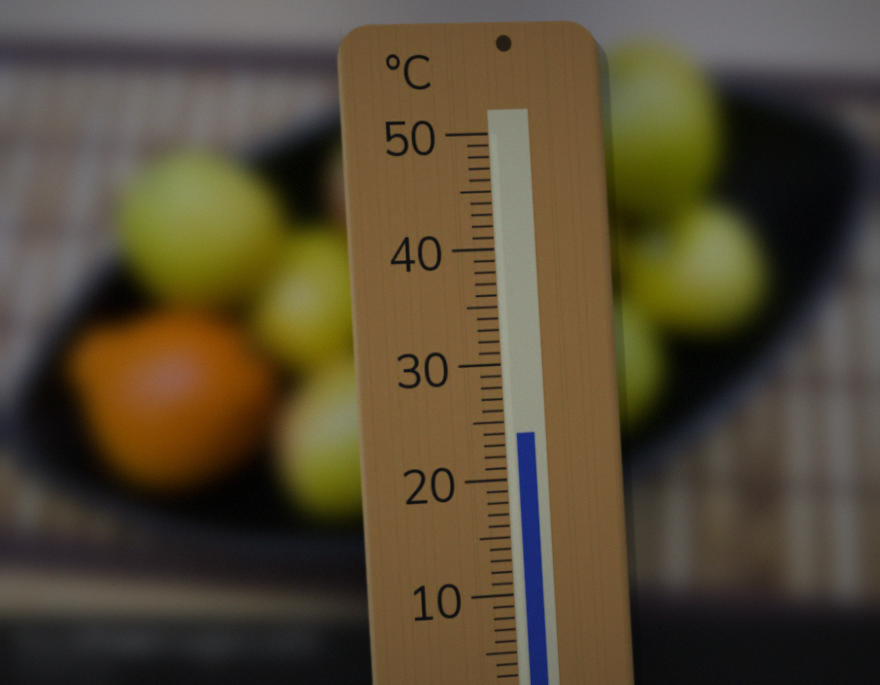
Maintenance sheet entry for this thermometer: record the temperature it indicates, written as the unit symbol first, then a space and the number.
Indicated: °C 24
